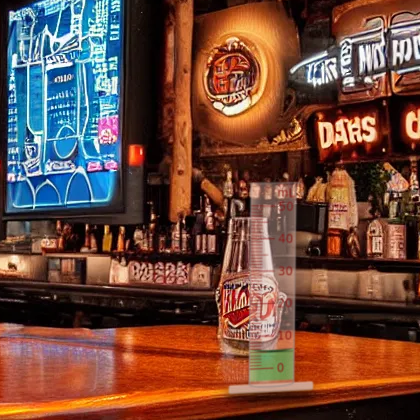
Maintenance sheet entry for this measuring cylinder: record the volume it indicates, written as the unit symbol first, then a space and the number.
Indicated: mL 5
